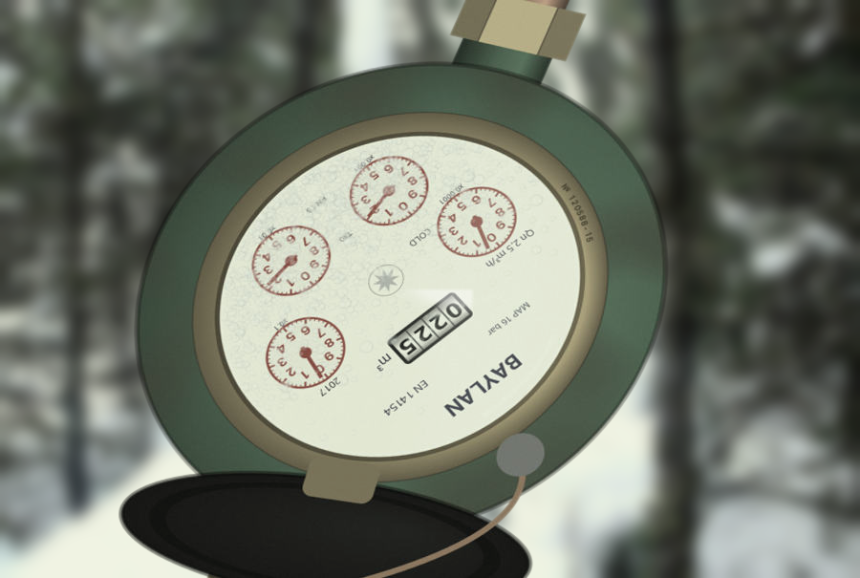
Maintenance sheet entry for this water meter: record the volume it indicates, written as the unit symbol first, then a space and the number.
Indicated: m³ 225.0220
